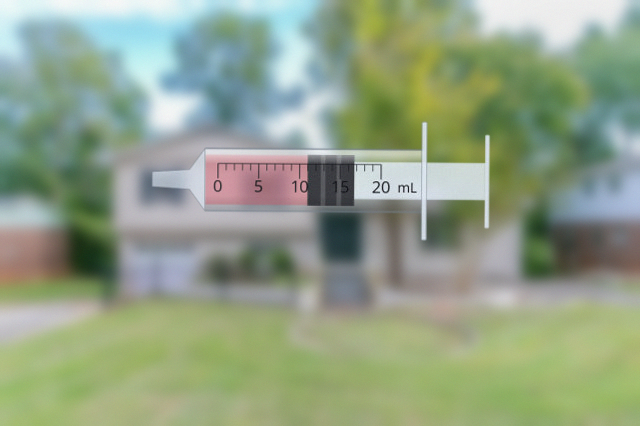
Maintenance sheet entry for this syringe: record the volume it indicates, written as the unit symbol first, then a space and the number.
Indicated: mL 11
